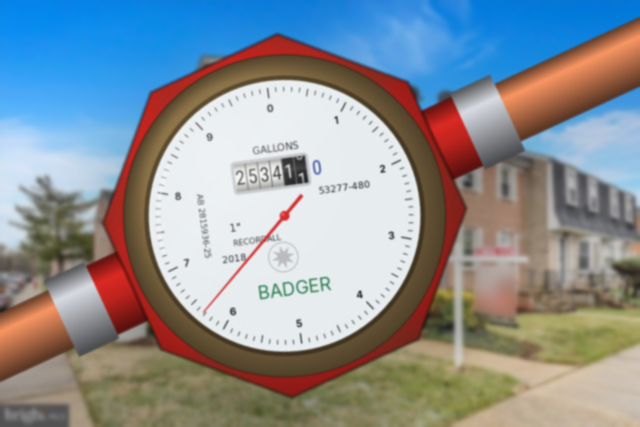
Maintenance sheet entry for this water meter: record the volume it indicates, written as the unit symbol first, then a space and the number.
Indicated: gal 2534106.3
